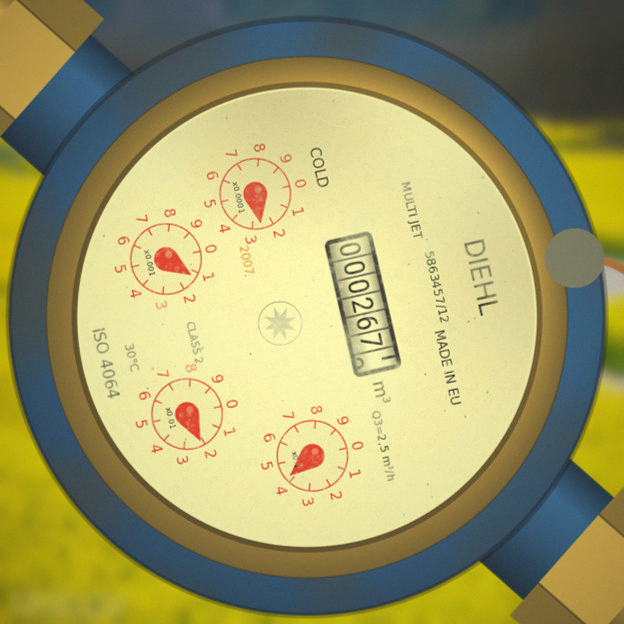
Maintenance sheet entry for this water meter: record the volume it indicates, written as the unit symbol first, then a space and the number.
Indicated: m³ 2671.4212
